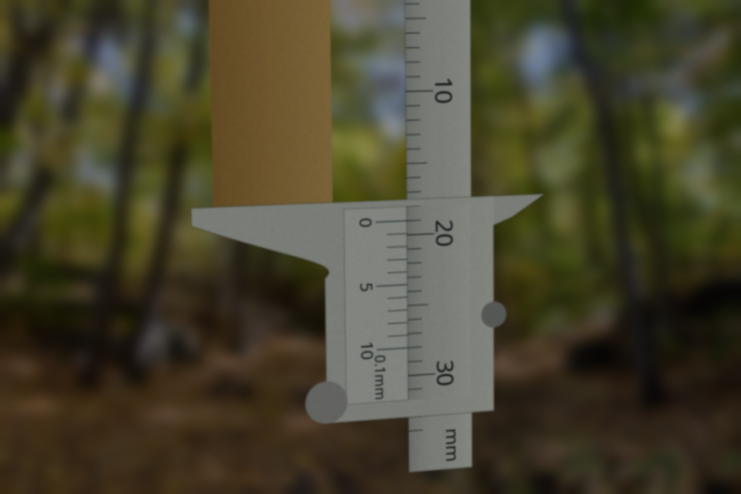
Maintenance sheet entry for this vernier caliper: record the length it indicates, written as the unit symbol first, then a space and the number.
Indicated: mm 19.0
